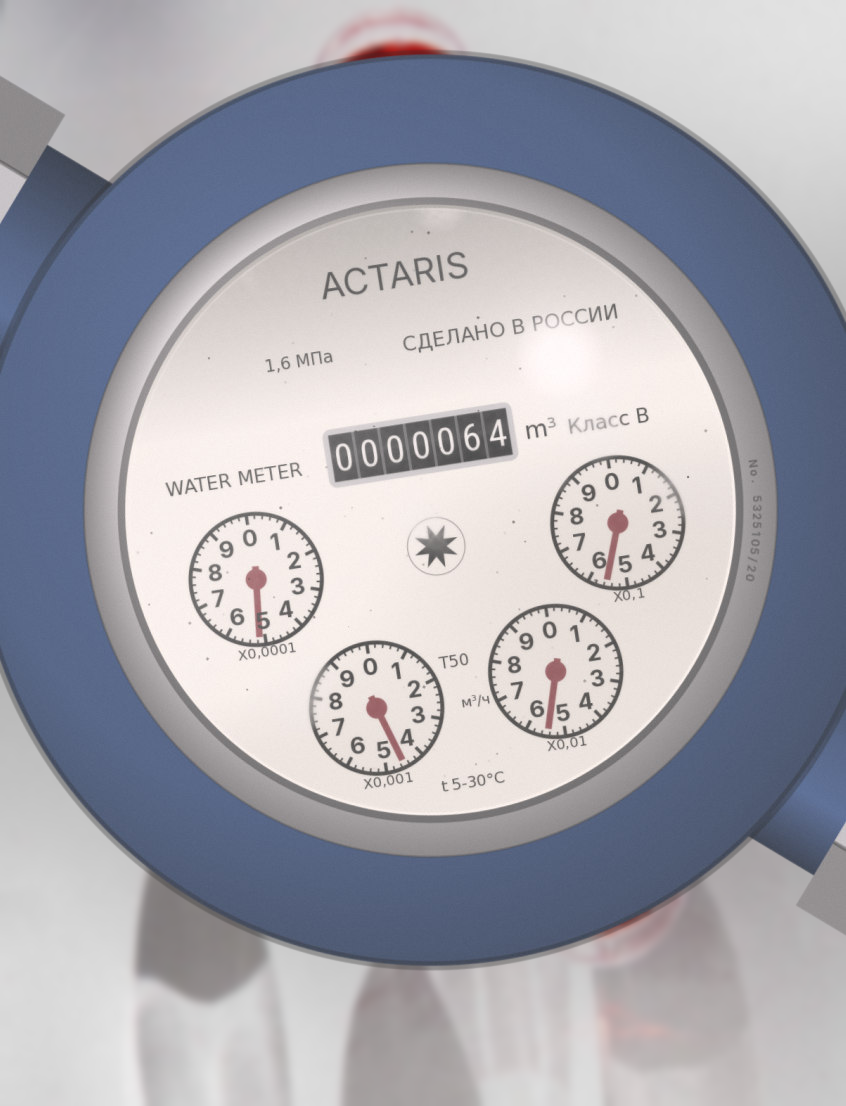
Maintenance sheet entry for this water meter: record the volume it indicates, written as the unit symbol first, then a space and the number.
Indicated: m³ 64.5545
